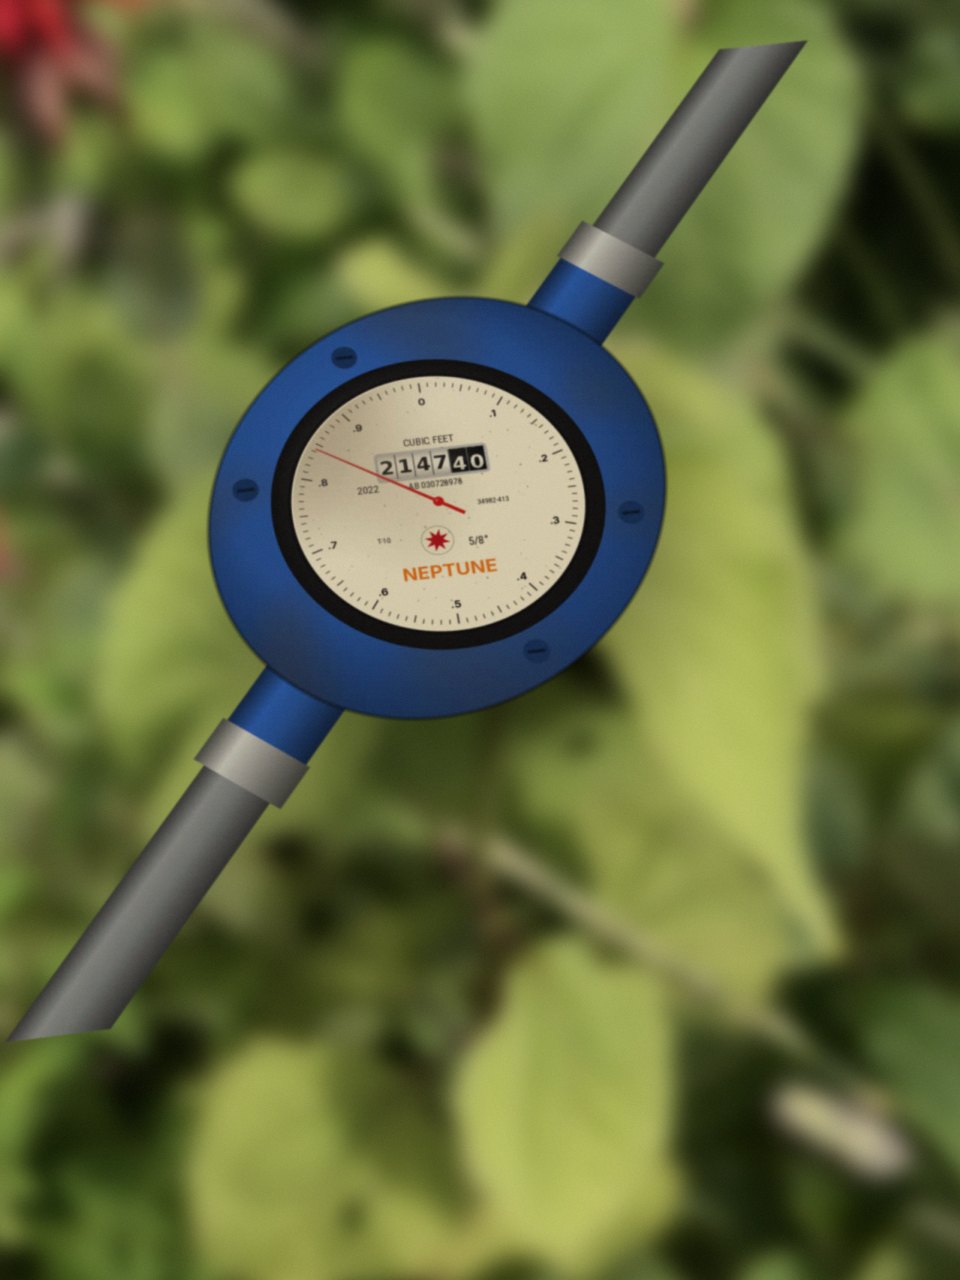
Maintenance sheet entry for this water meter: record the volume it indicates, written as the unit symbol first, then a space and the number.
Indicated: ft³ 214739.84
